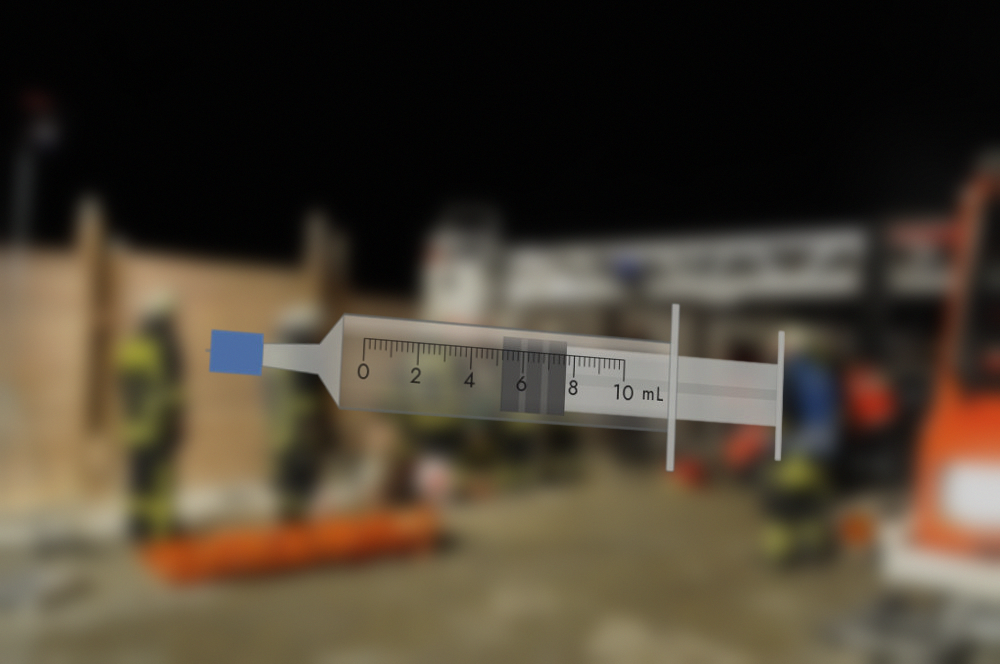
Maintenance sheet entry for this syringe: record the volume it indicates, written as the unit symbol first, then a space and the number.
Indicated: mL 5.2
